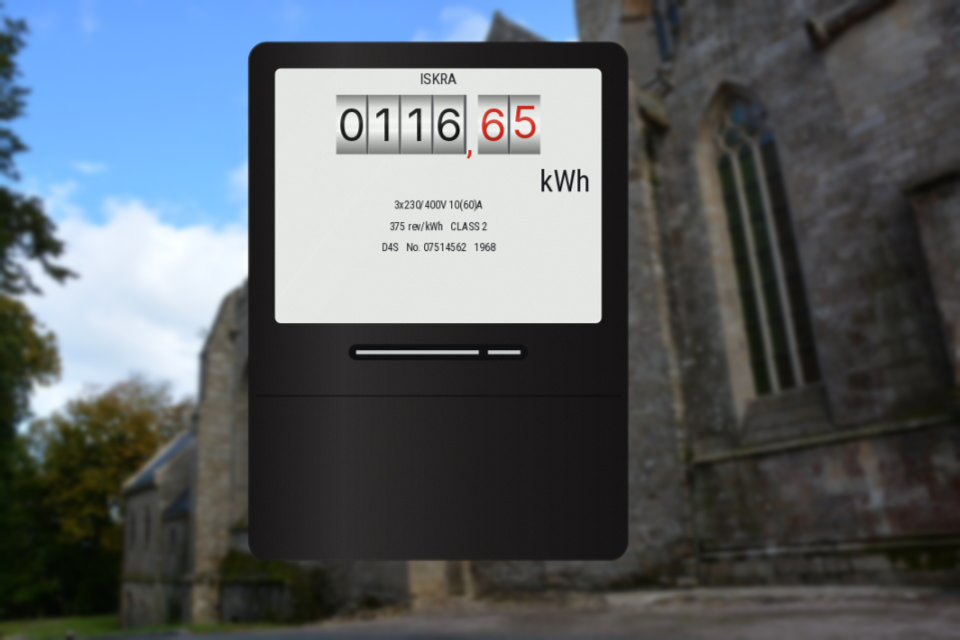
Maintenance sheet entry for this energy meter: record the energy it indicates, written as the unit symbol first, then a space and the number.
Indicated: kWh 116.65
